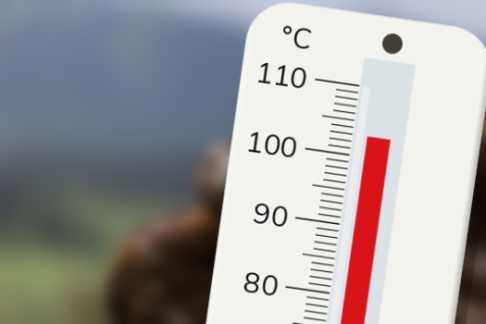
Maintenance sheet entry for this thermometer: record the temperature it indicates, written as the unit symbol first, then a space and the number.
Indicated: °C 103
